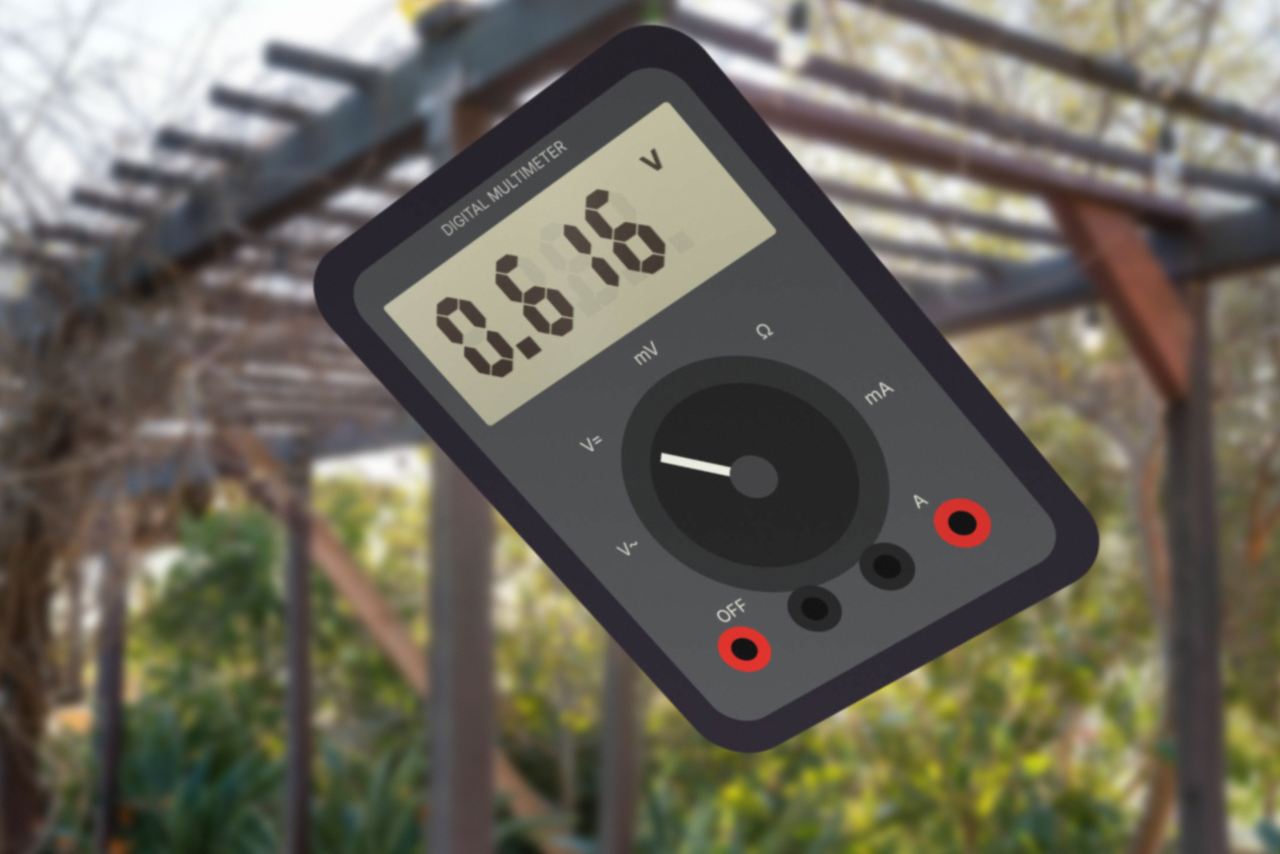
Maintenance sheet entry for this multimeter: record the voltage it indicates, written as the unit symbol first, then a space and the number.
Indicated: V 0.616
